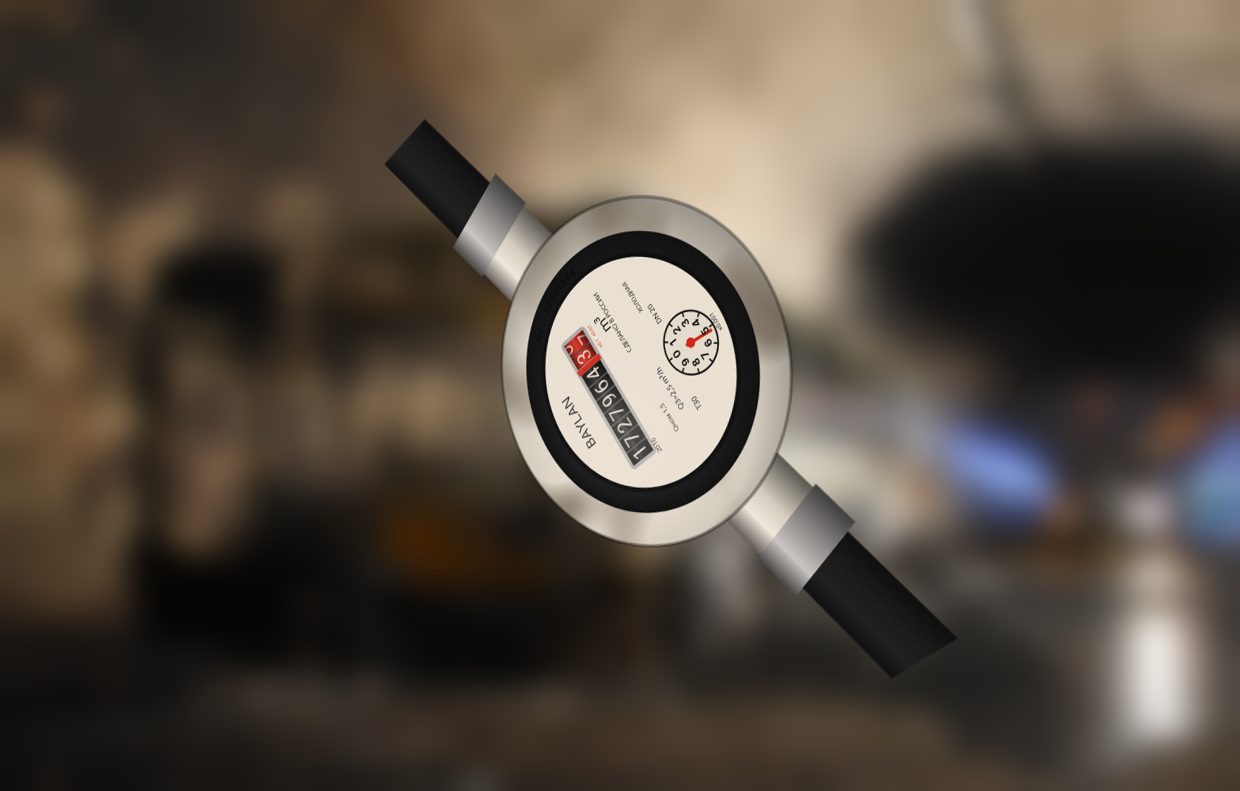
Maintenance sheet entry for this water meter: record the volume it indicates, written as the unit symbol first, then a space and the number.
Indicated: m³ 1727964.365
